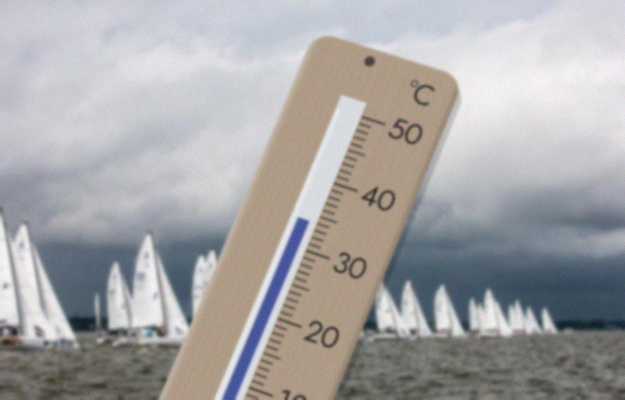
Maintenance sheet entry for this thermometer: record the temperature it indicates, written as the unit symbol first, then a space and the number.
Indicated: °C 34
